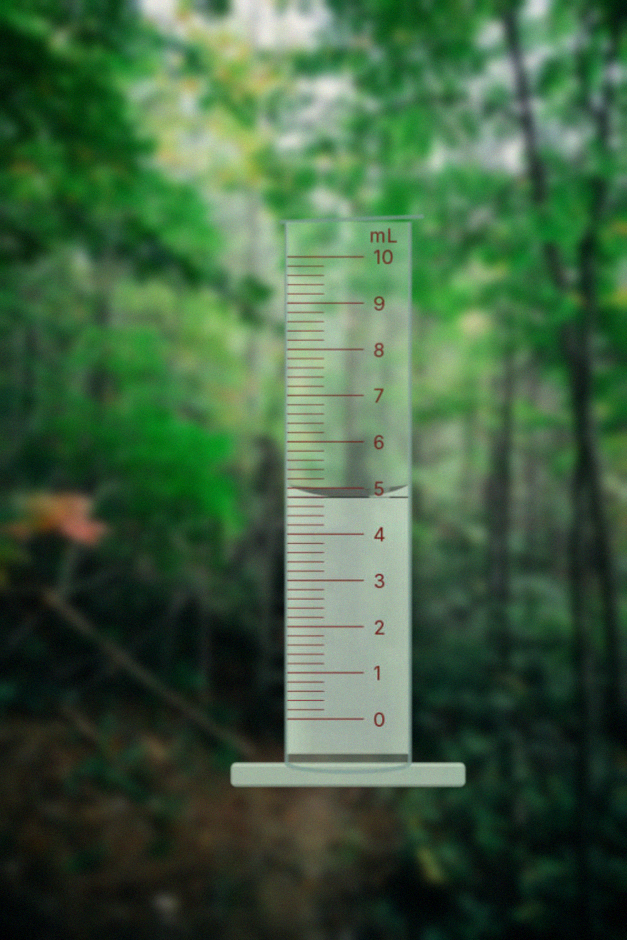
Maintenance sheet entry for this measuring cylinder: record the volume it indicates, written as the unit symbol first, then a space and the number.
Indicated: mL 4.8
